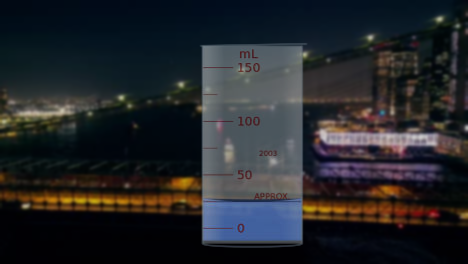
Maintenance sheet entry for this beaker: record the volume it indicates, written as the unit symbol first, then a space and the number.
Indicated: mL 25
